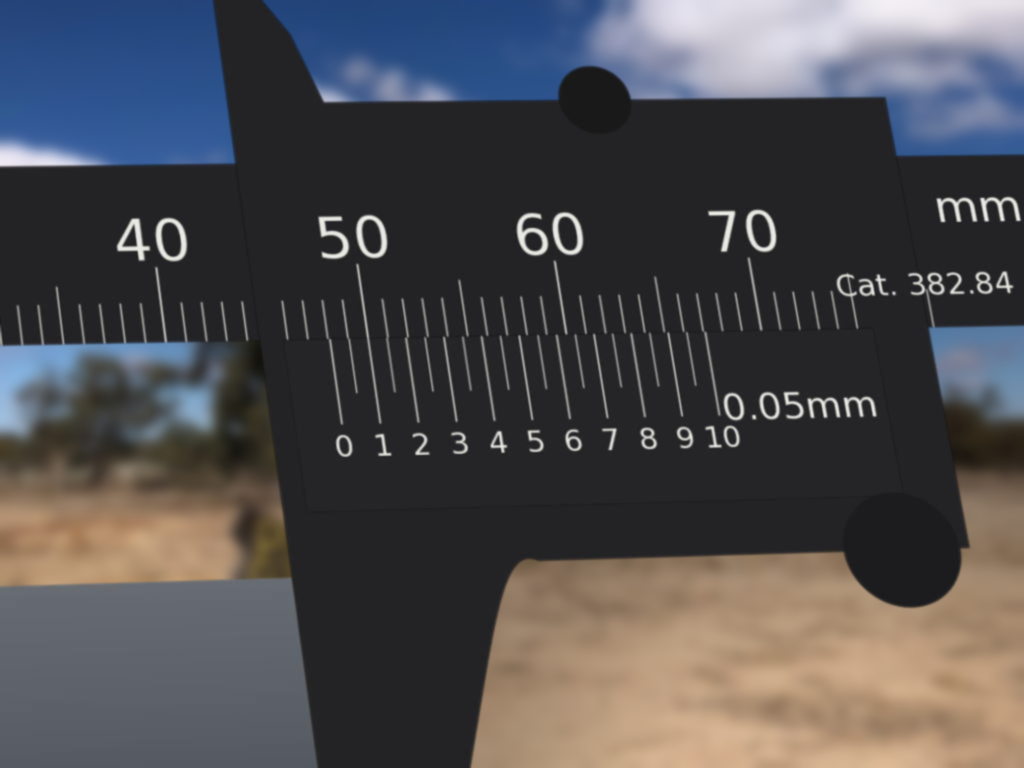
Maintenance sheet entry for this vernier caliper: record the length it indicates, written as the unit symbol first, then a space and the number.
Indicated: mm 48.1
